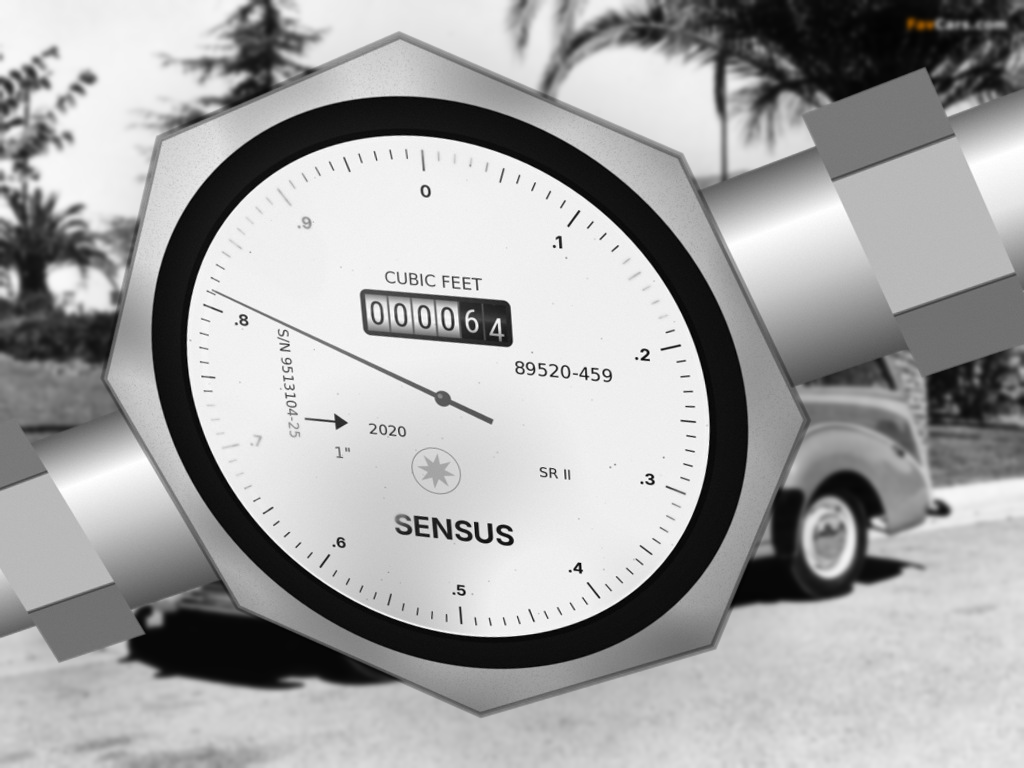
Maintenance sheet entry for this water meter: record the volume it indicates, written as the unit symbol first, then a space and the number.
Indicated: ft³ 63.81
